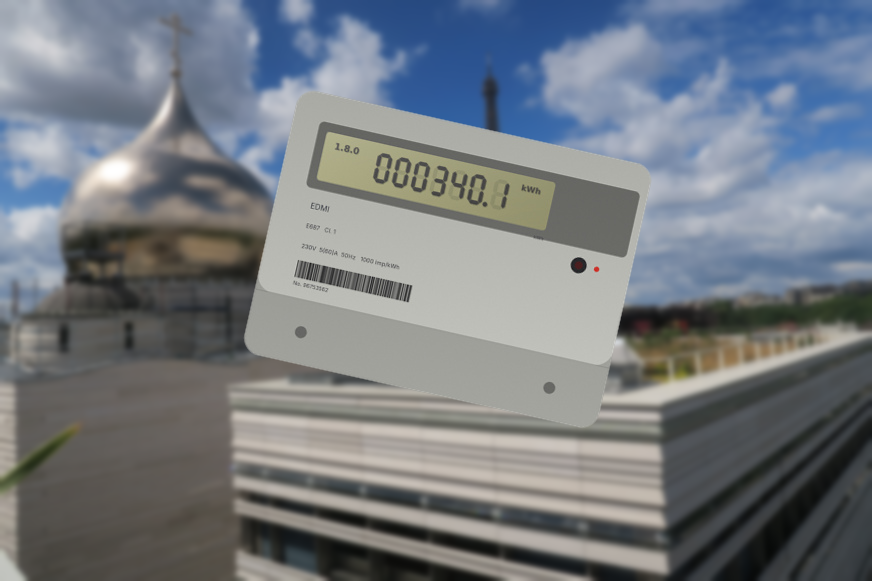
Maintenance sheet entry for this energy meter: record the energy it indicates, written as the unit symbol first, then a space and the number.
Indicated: kWh 340.1
